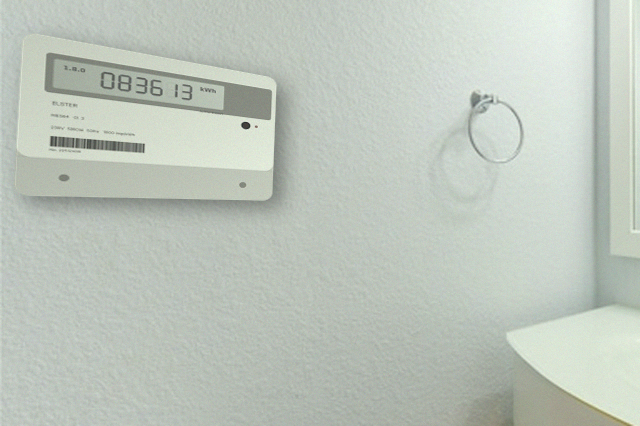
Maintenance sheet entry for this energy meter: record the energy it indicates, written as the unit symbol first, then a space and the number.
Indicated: kWh 83613
